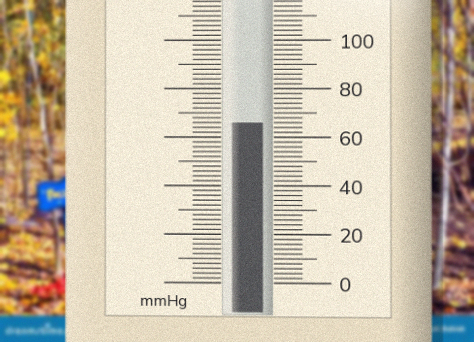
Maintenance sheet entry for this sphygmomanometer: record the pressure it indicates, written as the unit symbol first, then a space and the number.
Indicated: mmHg 66
